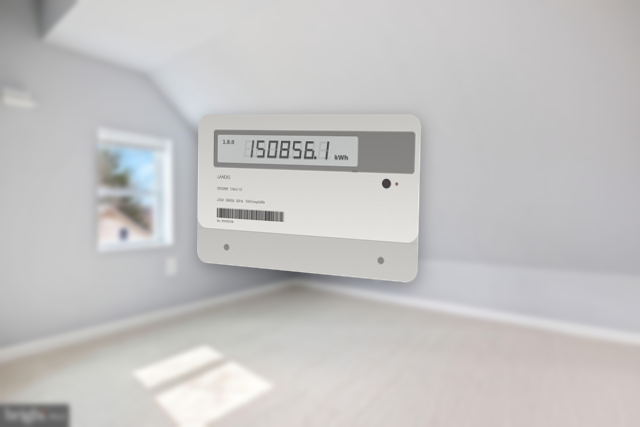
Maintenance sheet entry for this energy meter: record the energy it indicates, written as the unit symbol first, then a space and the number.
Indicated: kWh 150856.1
